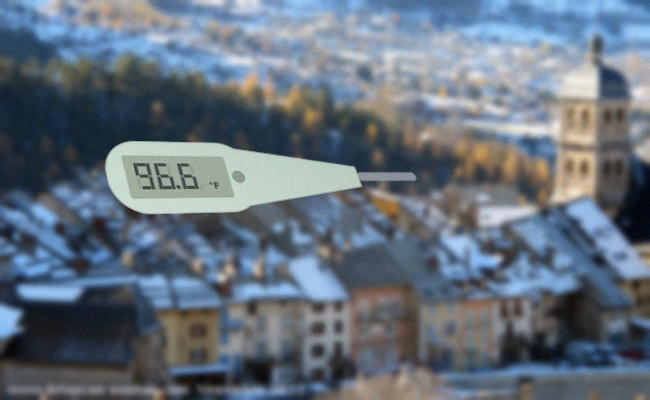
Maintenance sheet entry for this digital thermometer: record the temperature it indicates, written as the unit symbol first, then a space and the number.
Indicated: °F 96.6
